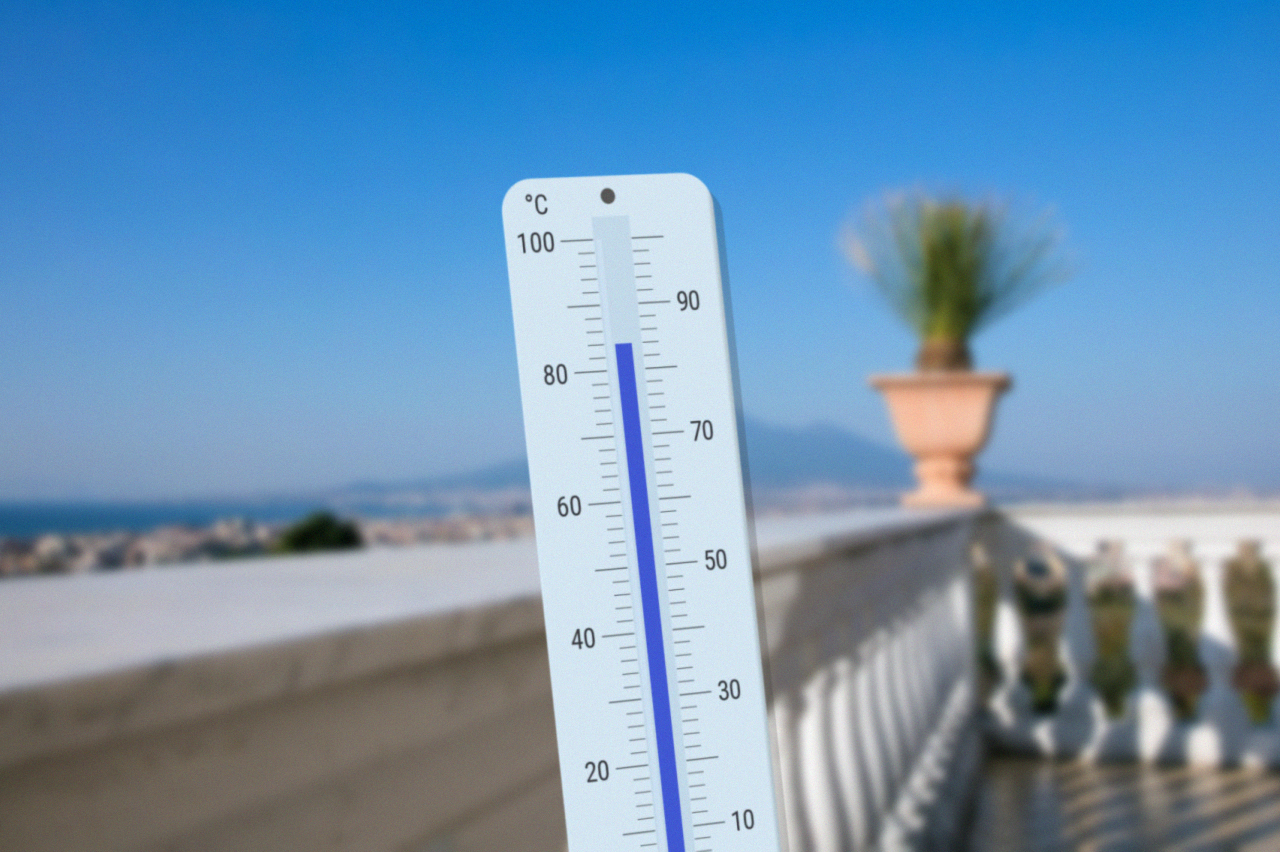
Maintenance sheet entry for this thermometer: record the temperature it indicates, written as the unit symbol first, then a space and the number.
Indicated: °C 84
